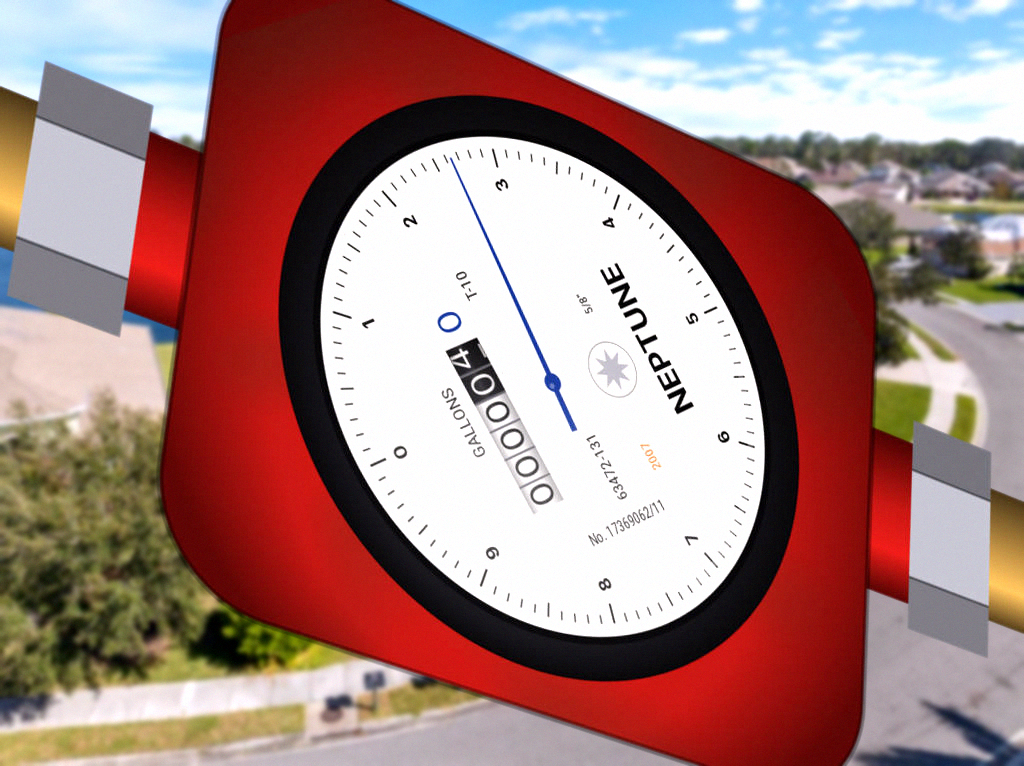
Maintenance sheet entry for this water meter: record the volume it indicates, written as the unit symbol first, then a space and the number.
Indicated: gal 42.6
